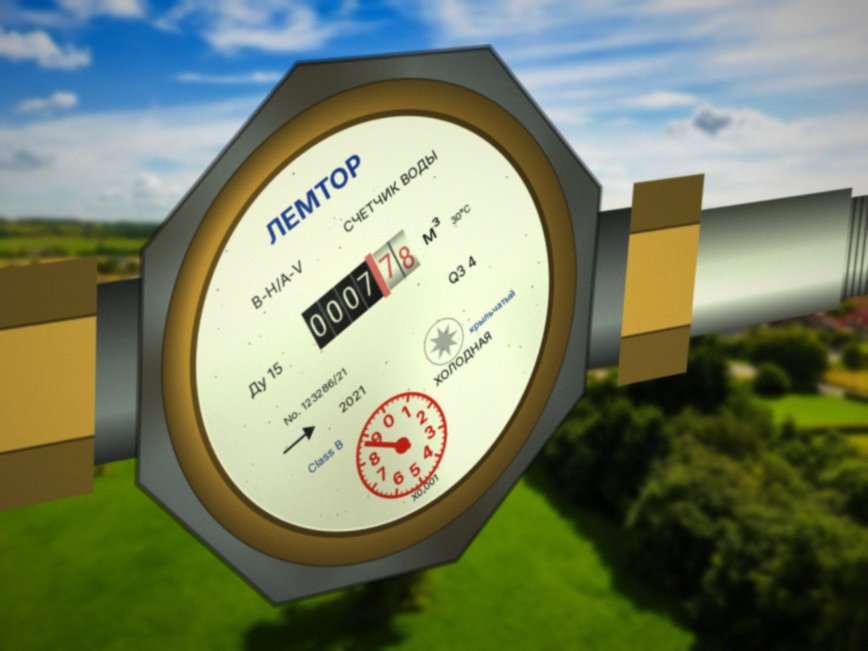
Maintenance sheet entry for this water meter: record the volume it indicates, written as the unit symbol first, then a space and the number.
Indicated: m³ 7.778
